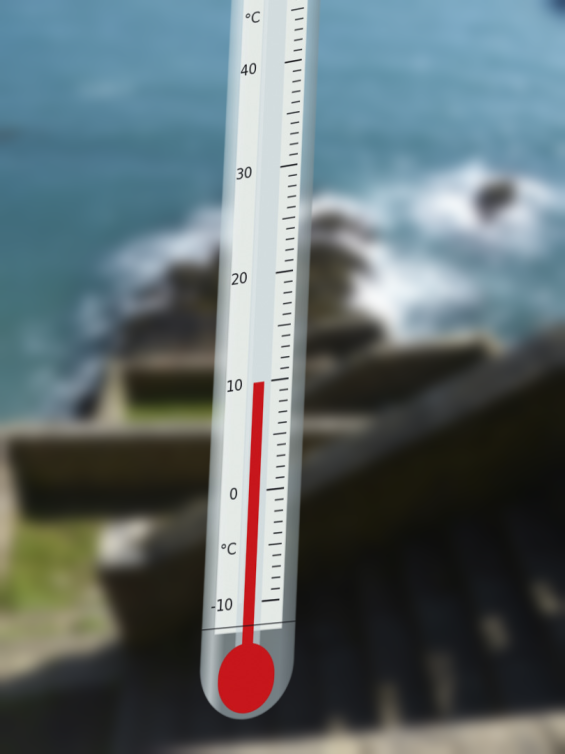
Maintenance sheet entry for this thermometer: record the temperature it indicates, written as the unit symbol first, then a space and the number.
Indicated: °C 10
